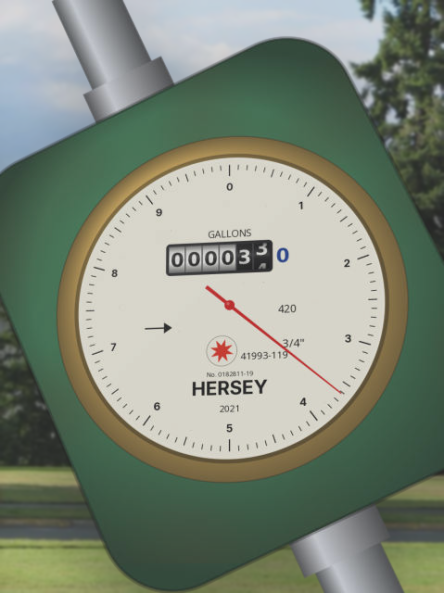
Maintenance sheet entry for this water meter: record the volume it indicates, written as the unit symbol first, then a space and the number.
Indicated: gal 333.6
